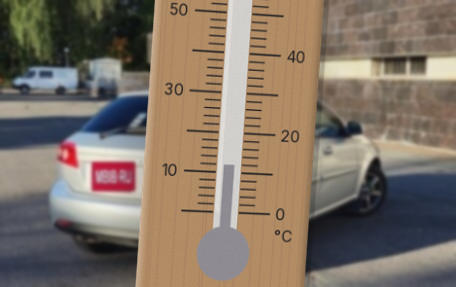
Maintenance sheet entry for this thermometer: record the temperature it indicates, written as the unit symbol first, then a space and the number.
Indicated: °C 12
